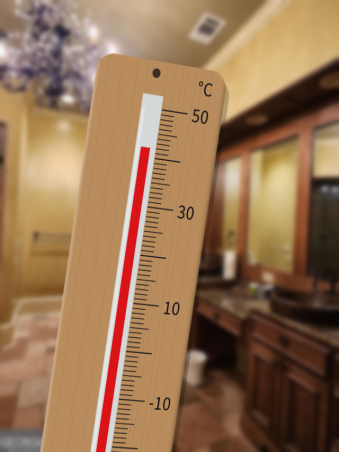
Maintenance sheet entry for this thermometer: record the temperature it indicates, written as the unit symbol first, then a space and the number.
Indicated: °C 42
